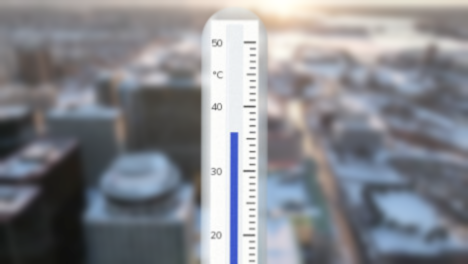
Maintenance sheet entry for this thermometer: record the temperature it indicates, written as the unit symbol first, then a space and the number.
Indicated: °C 36
